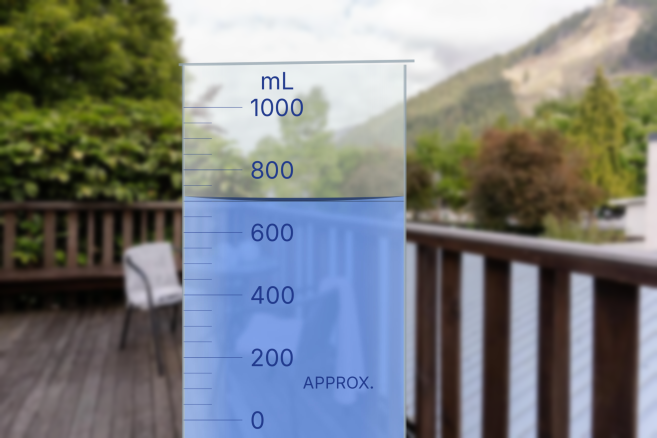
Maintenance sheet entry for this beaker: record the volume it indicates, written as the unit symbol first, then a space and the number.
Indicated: mL 700
